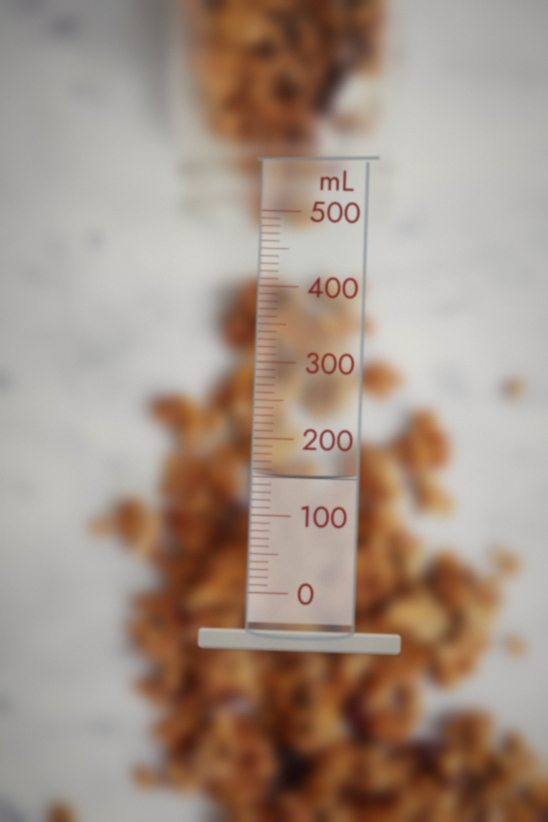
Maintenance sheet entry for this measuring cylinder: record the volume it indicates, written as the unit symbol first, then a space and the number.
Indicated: mL 150
